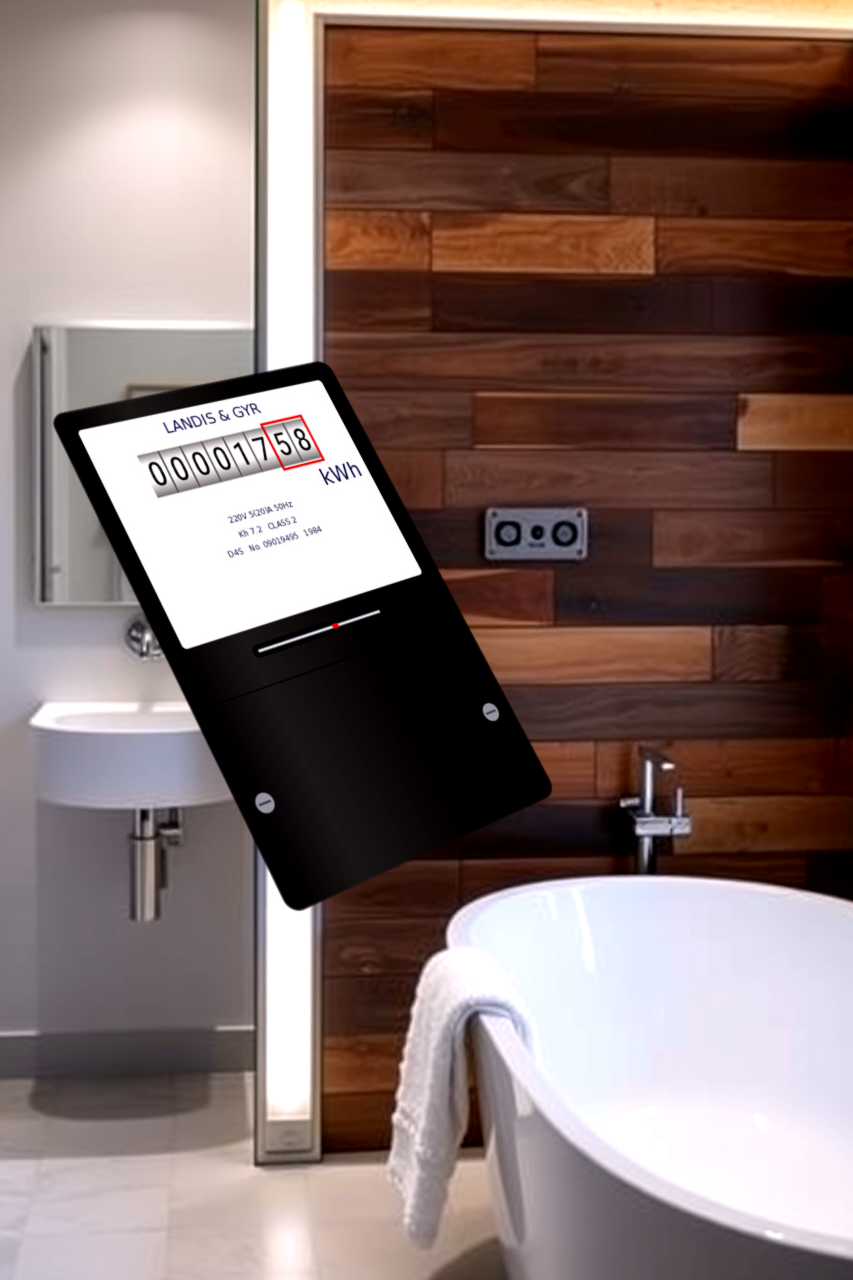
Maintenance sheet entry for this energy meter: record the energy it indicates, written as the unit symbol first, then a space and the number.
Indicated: kWh 17.58
